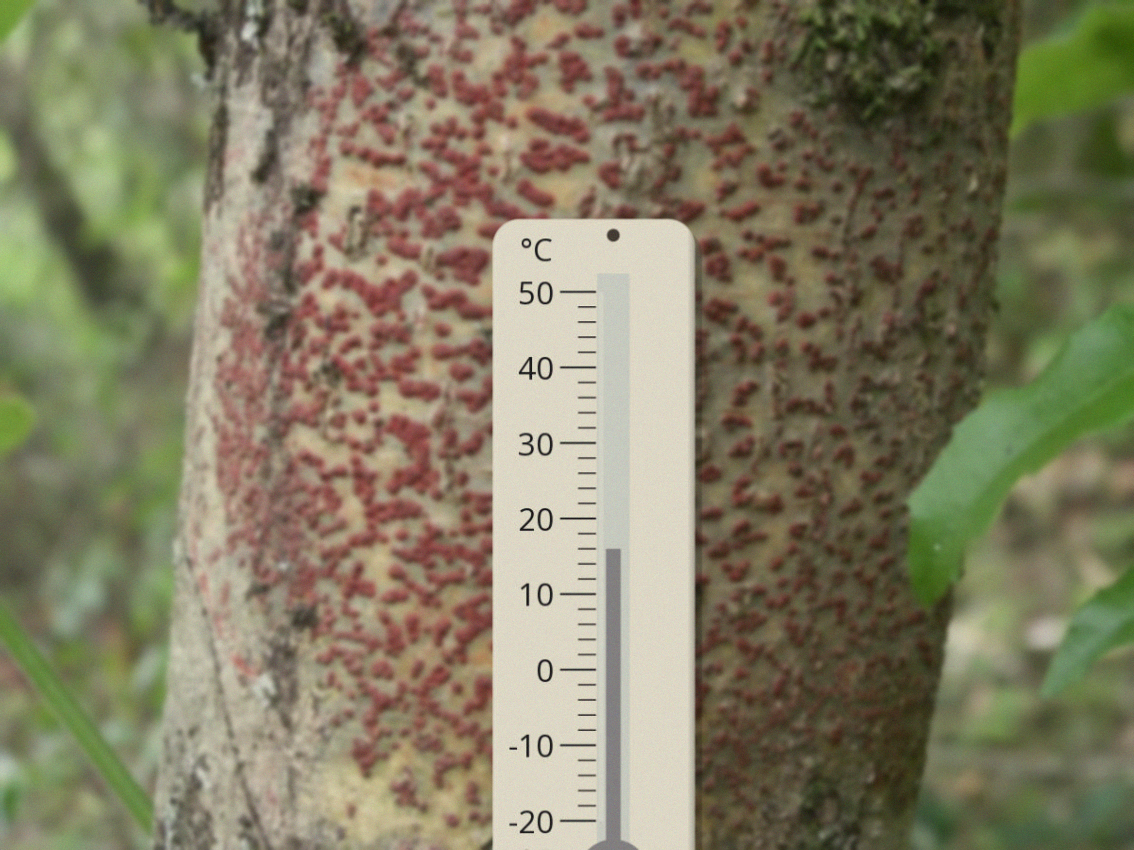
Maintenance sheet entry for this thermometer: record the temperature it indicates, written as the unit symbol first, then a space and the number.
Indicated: °C 16
